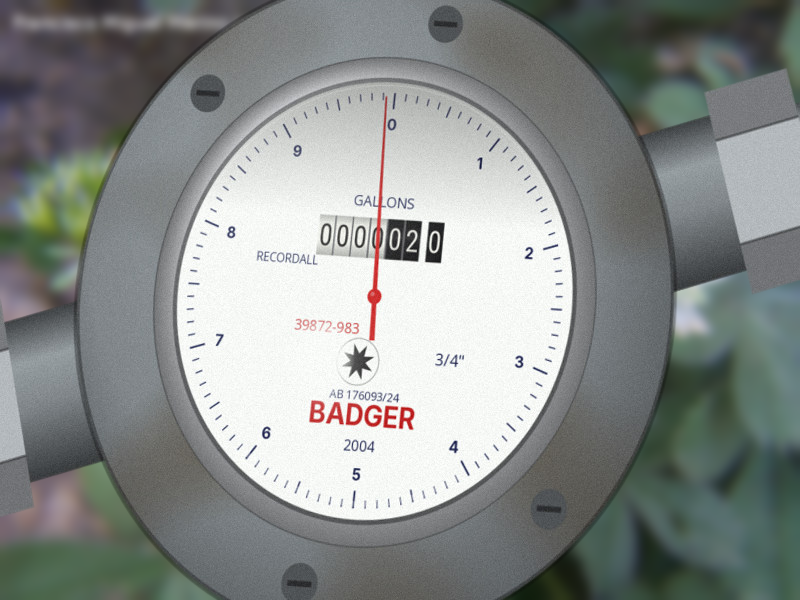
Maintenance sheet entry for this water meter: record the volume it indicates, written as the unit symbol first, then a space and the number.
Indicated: gal 19.9
